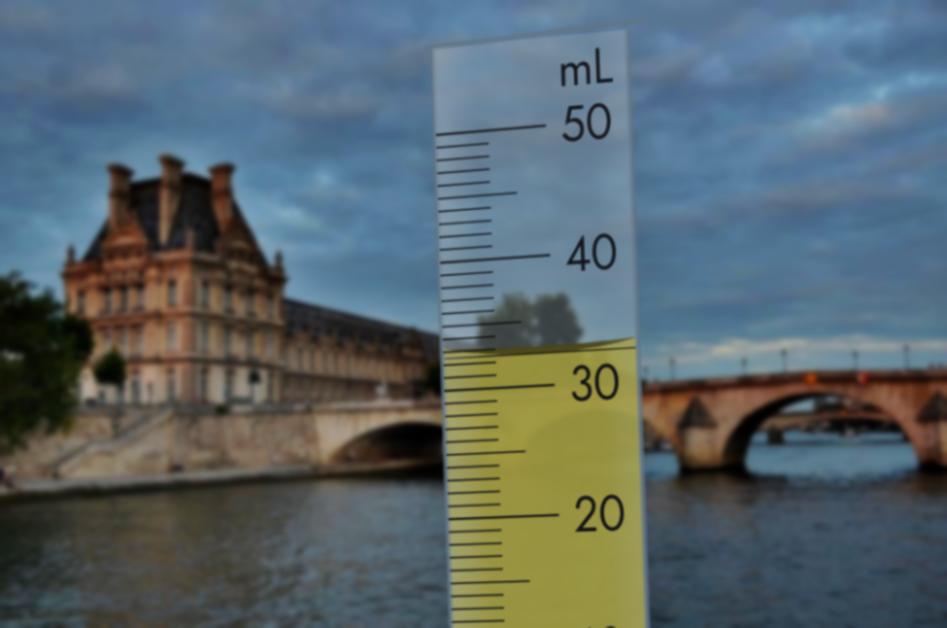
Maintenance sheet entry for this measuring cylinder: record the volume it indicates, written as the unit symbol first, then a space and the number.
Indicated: mL 32.5
